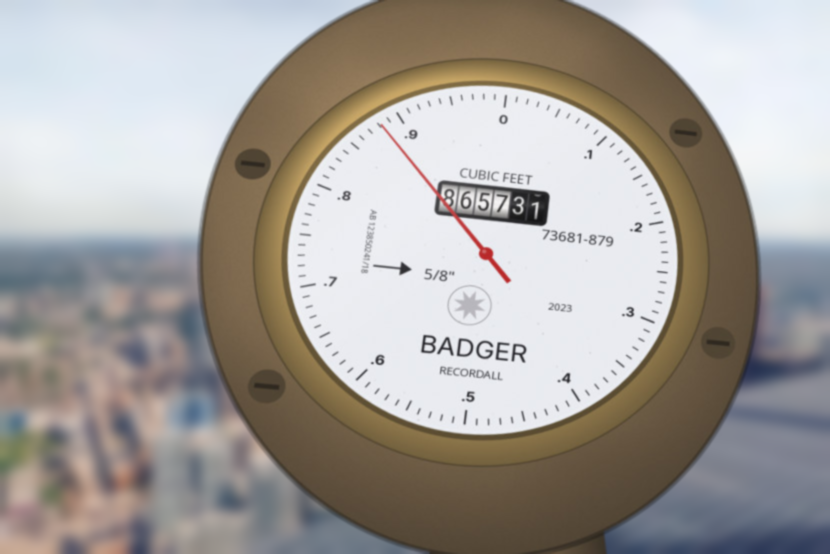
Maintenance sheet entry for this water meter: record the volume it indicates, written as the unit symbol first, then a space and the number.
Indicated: ft³ 865730.88
